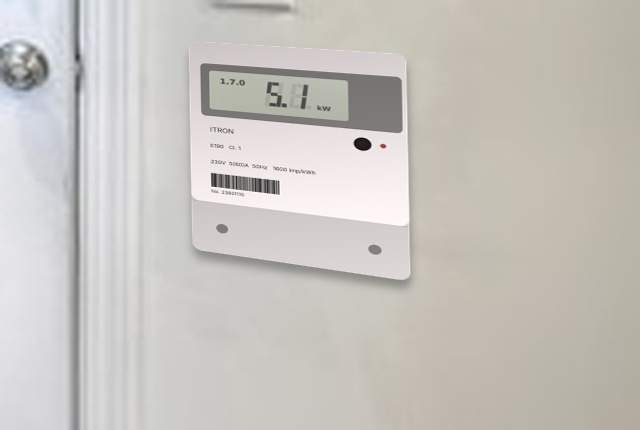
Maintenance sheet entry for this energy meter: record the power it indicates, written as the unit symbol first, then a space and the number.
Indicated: kW 5.1
